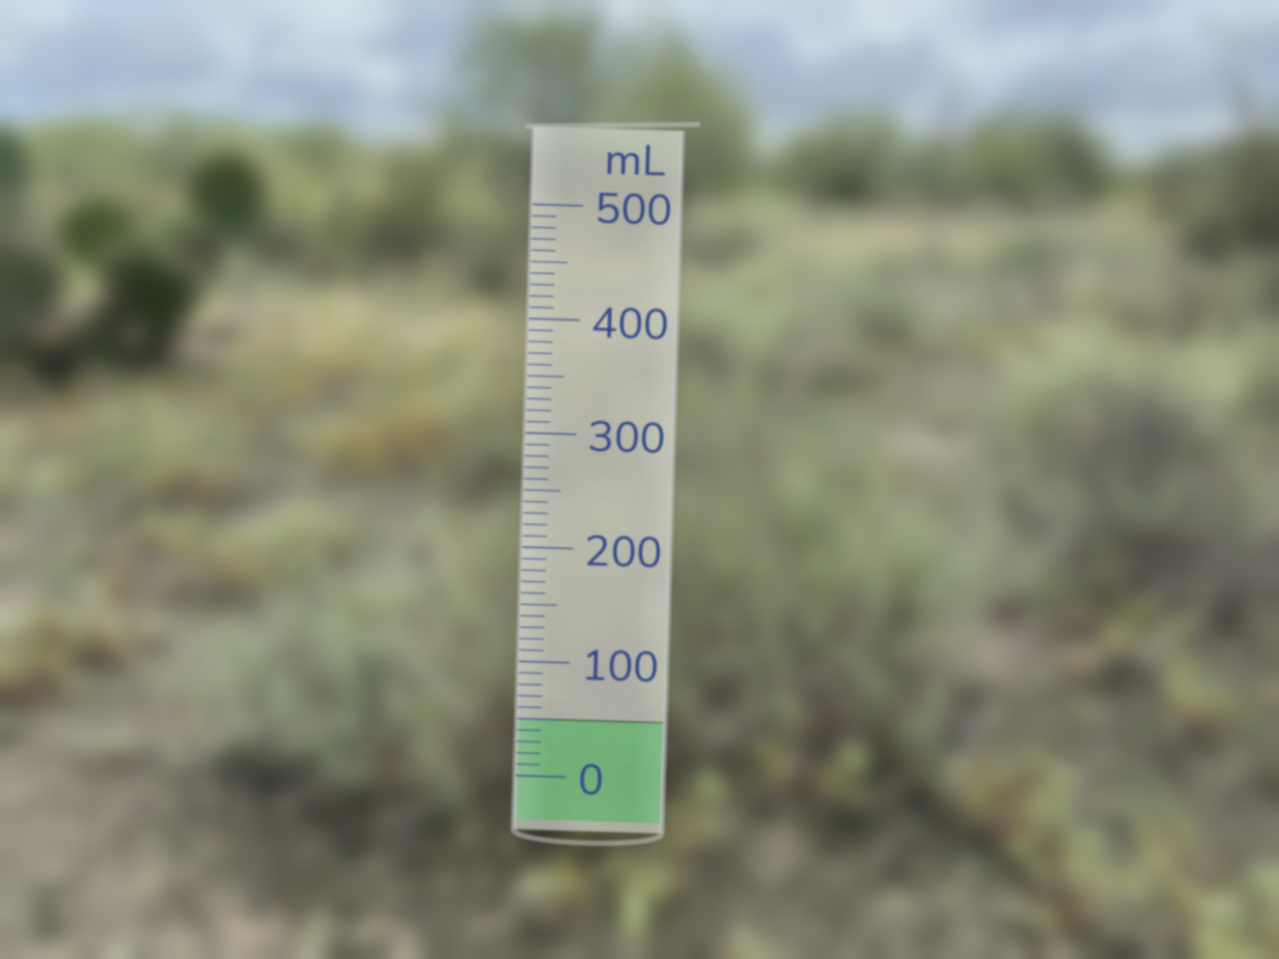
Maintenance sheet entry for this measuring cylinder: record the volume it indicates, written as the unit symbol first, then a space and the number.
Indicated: mL 50
